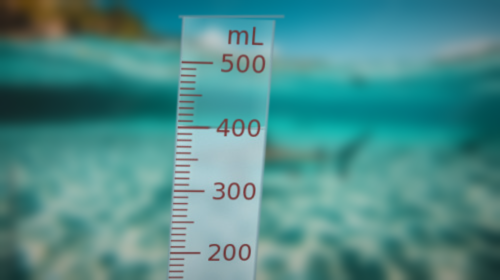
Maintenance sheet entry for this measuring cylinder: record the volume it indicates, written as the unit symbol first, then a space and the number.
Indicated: mL 400
